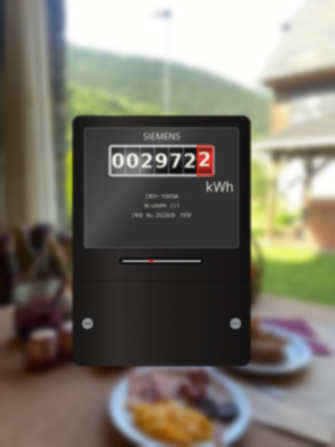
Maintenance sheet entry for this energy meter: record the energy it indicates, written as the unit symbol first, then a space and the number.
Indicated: kWh 2972.2
